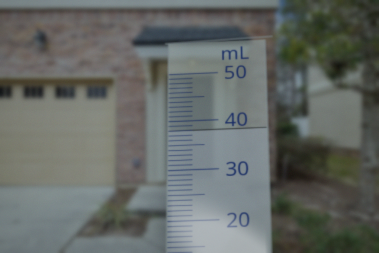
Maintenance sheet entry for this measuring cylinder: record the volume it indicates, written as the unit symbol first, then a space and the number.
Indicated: mL 38
